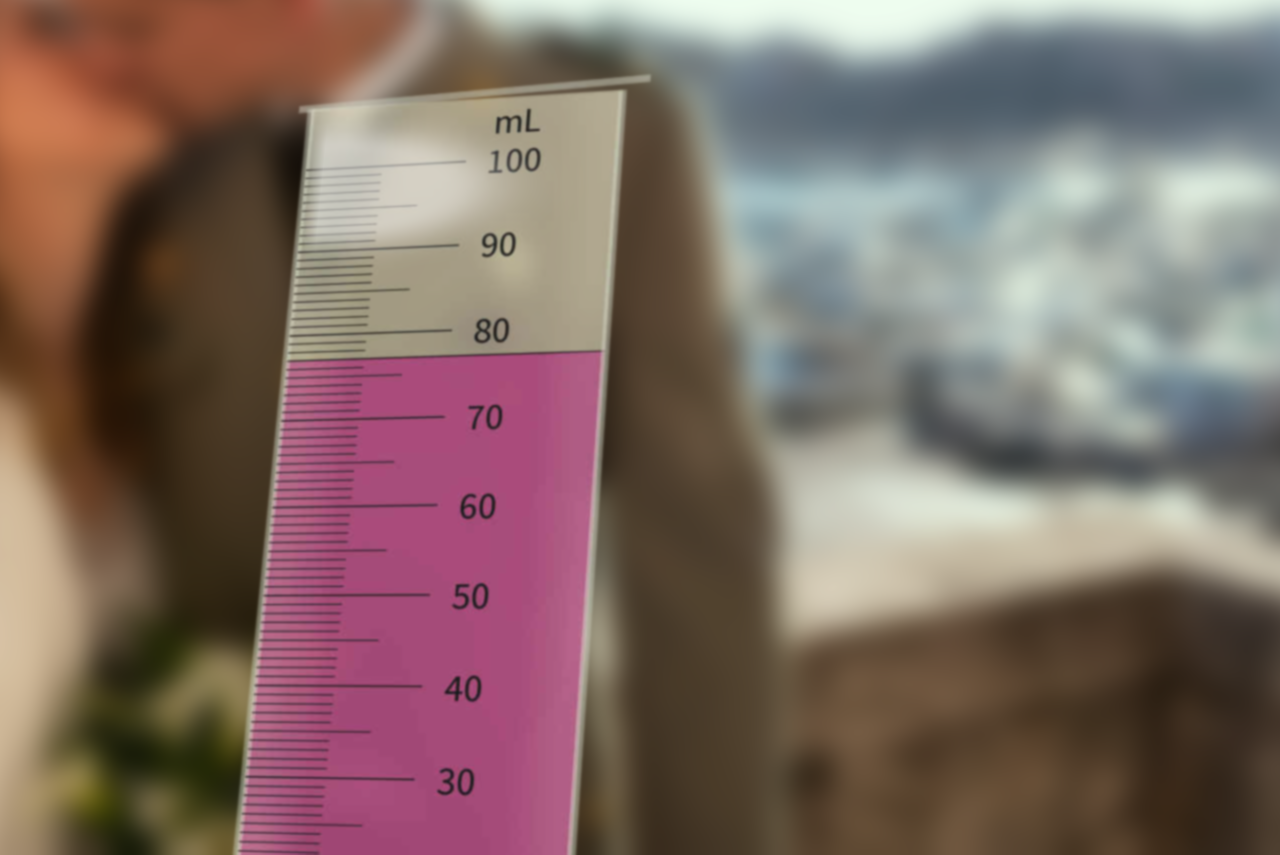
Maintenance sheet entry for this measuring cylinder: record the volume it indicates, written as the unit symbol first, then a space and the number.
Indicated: mL 77
